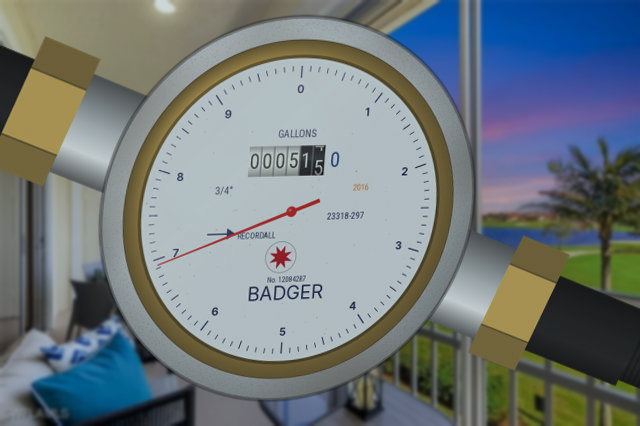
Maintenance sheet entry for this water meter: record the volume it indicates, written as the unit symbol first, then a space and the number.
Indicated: gal 5146.9
